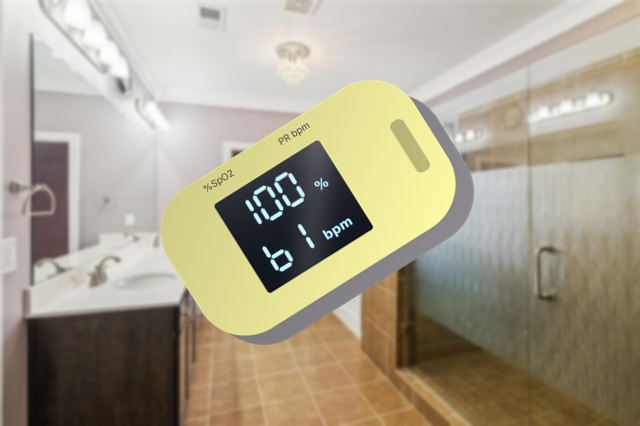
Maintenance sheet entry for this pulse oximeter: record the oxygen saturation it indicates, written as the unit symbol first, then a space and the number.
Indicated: % 100
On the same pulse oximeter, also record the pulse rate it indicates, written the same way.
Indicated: bpm 61
